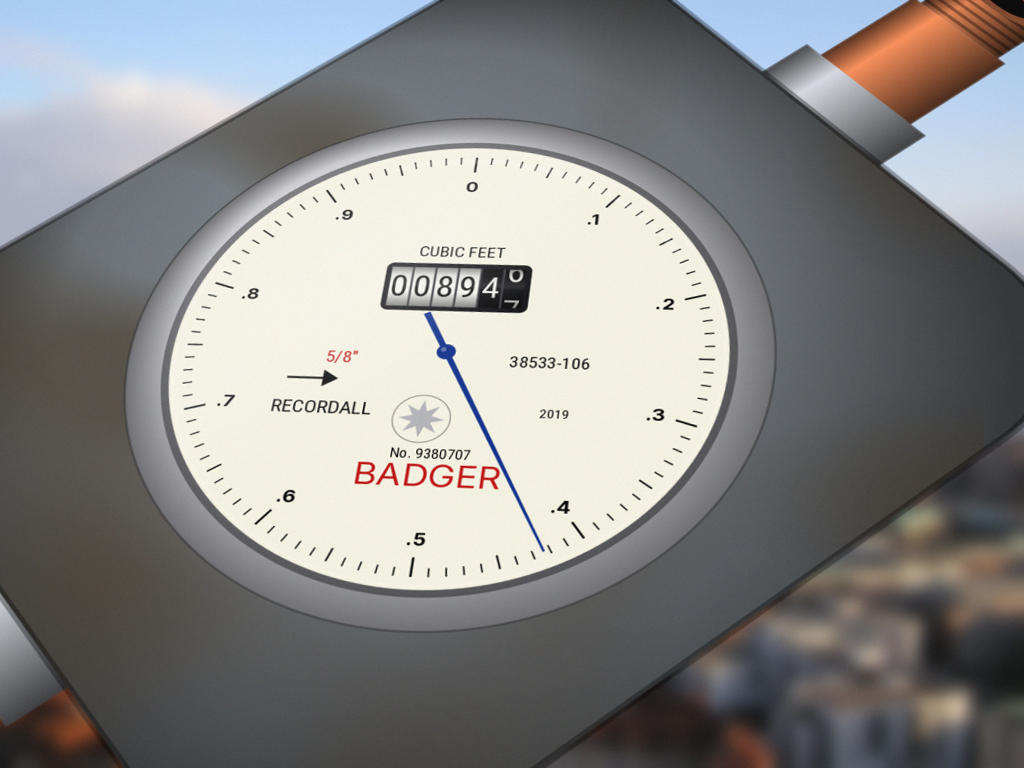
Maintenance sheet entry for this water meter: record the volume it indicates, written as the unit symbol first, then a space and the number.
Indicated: ft³ 8946.42
